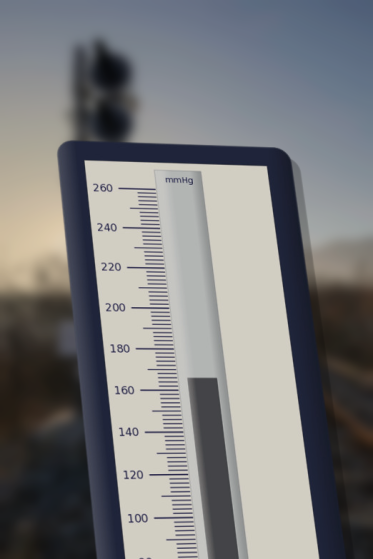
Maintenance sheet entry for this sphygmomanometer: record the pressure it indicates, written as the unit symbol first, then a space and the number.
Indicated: mmHg 166
